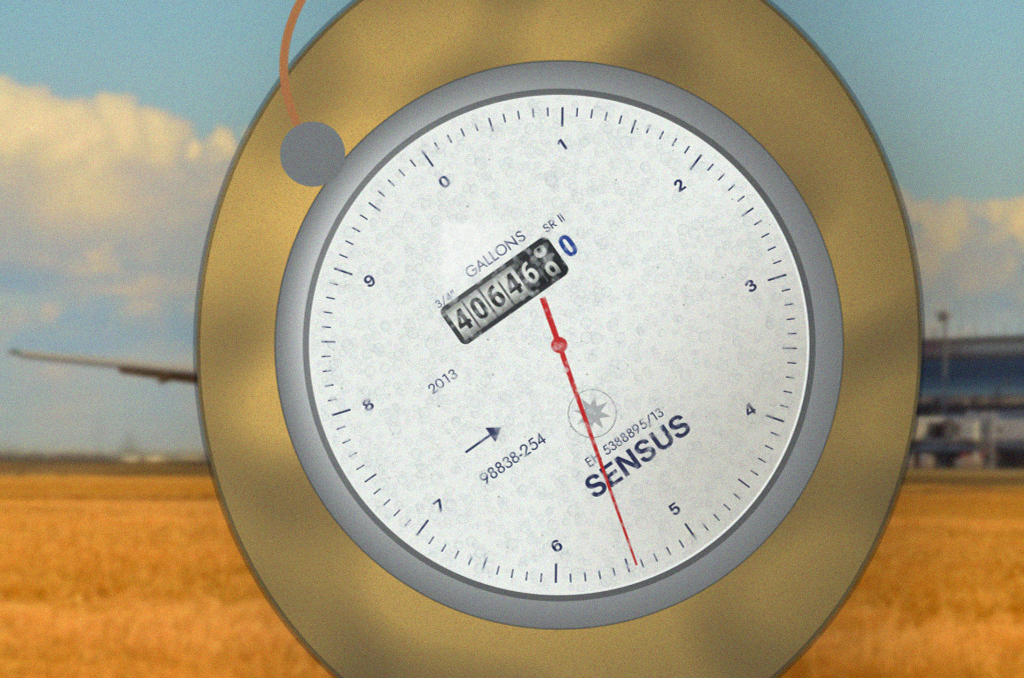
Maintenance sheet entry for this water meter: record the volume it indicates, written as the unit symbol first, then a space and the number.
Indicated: gal 4064685.4
